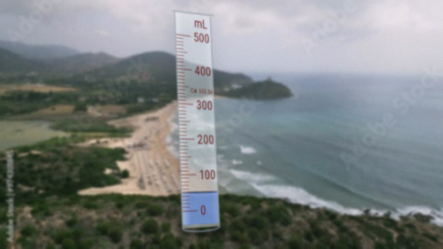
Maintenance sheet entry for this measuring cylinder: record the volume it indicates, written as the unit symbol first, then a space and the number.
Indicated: mL 50
